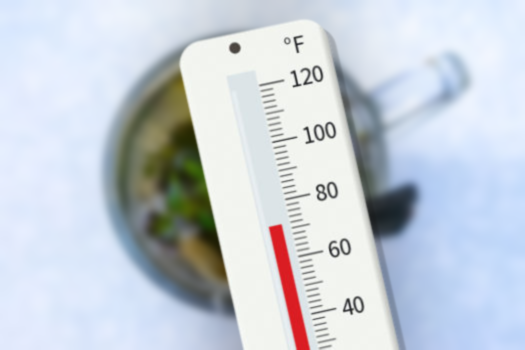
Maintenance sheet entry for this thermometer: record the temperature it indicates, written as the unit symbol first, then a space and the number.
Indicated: °F 72
